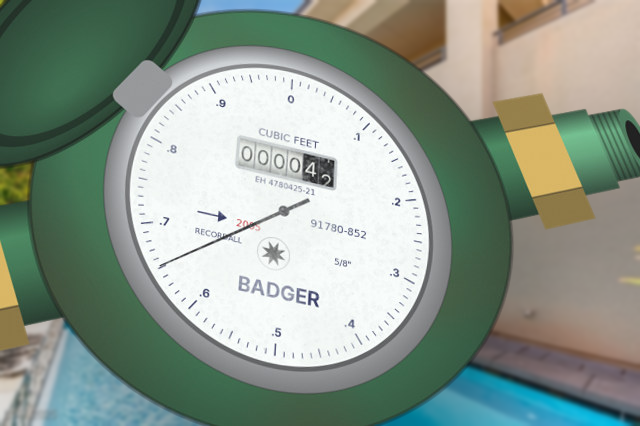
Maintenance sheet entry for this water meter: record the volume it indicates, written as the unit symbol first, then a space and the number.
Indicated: ft³ 41.65
